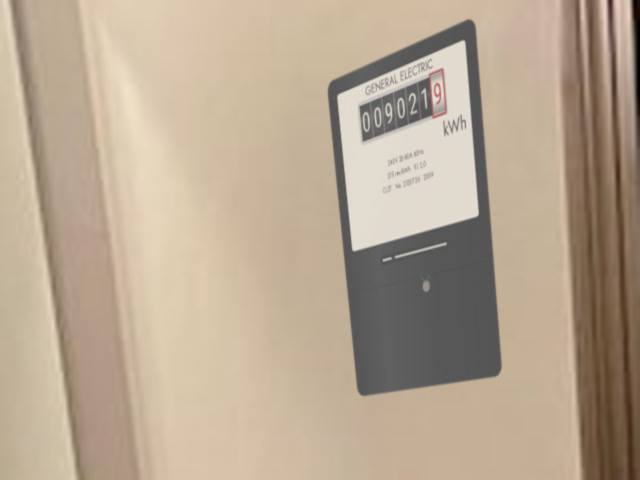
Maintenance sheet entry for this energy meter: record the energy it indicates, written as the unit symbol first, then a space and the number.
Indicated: kWh 9021.9
